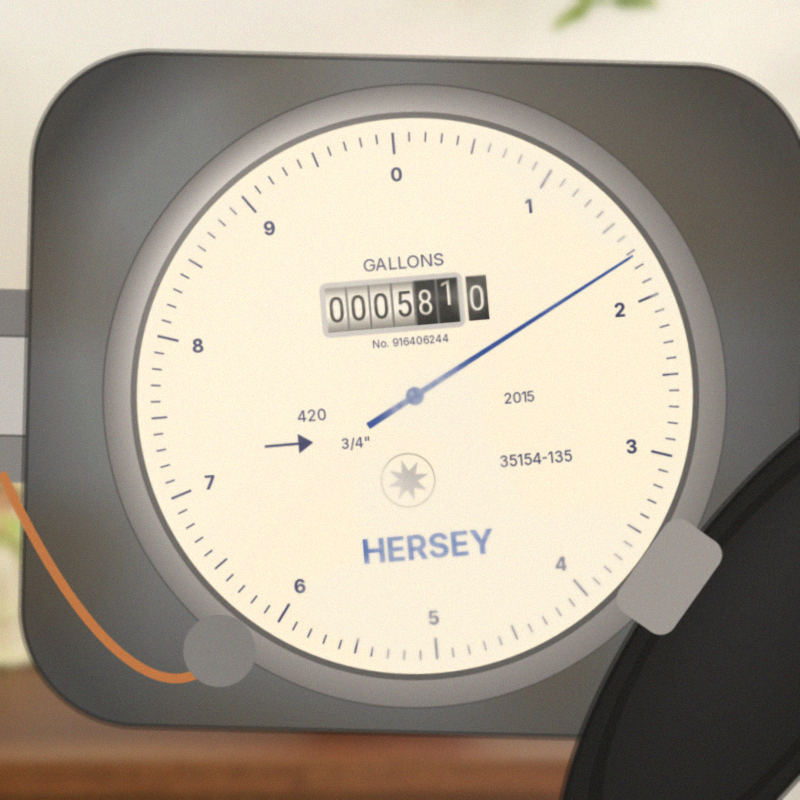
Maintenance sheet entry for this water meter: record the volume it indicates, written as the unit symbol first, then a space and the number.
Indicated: gal 5811.7
